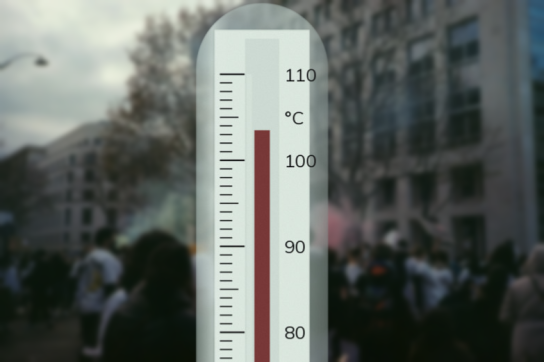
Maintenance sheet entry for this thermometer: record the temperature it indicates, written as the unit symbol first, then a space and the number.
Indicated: °C 103.5
